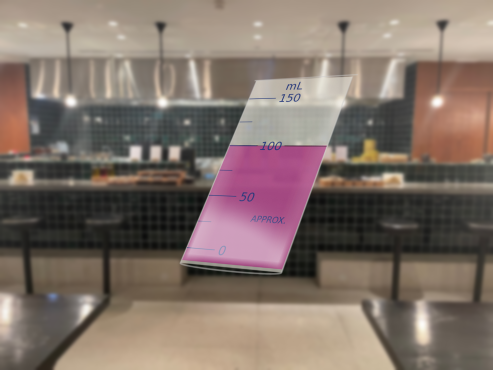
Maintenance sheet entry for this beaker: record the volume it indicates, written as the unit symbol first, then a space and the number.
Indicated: mL 100
